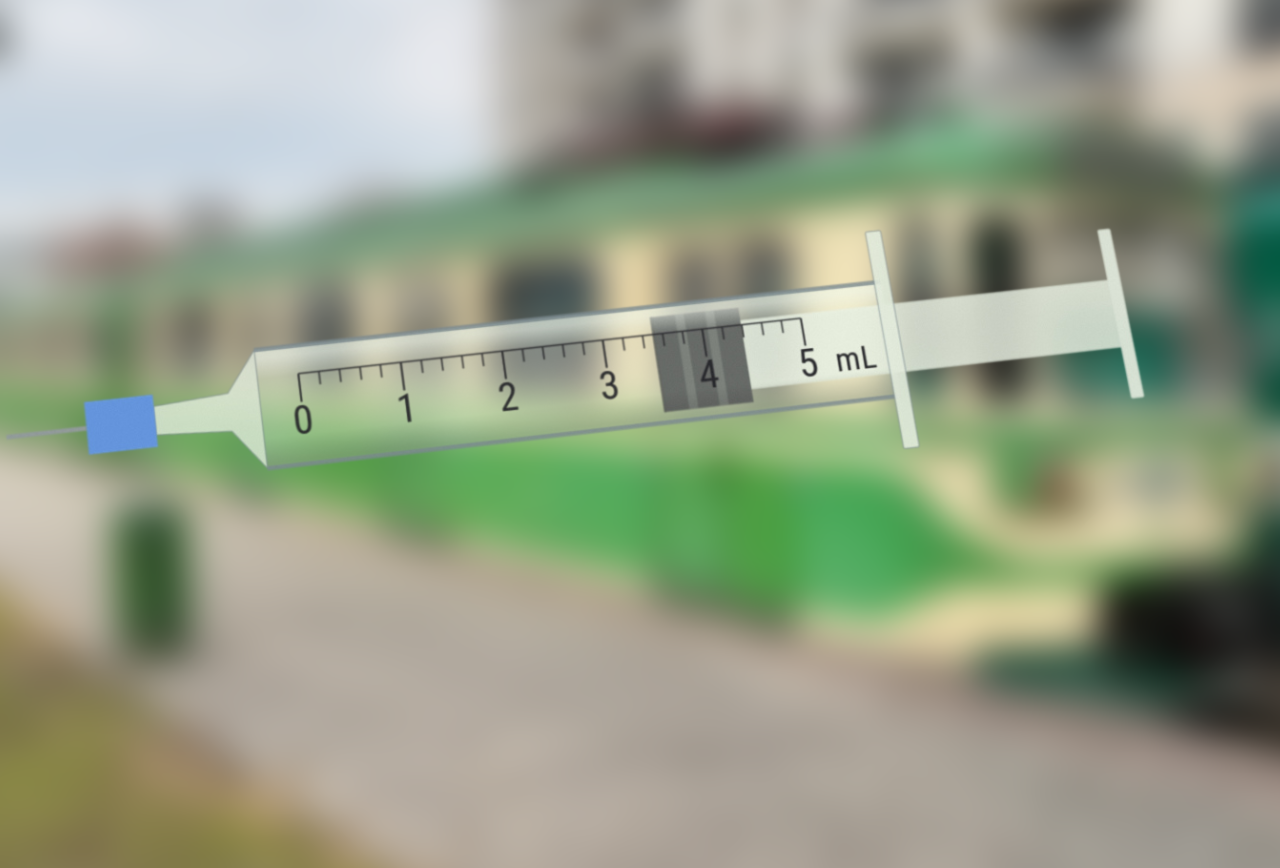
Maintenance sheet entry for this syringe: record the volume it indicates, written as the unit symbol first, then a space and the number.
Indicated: mL 3.5
